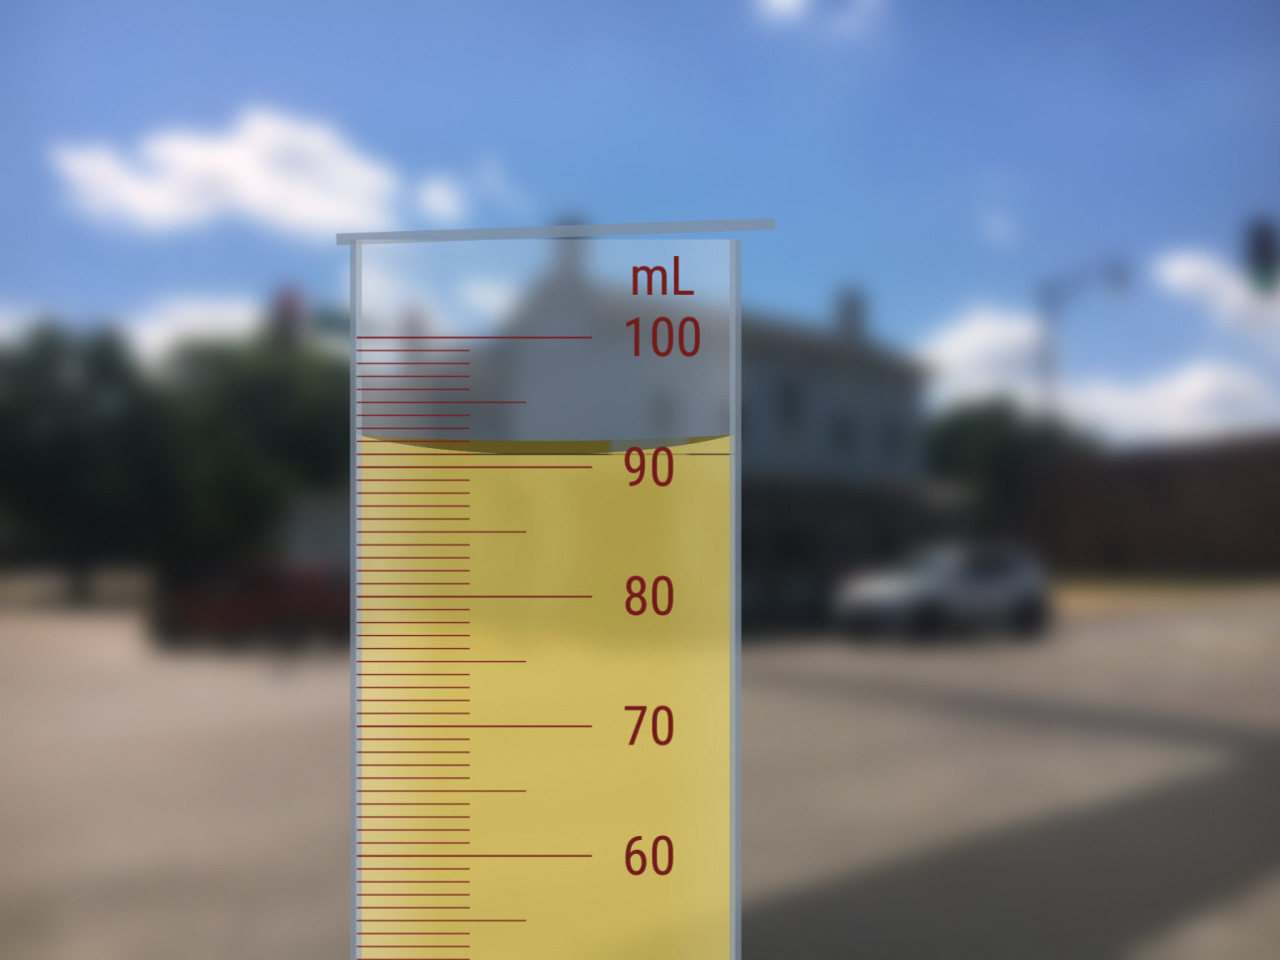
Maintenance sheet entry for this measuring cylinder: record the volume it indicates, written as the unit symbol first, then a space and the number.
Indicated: mL 91
